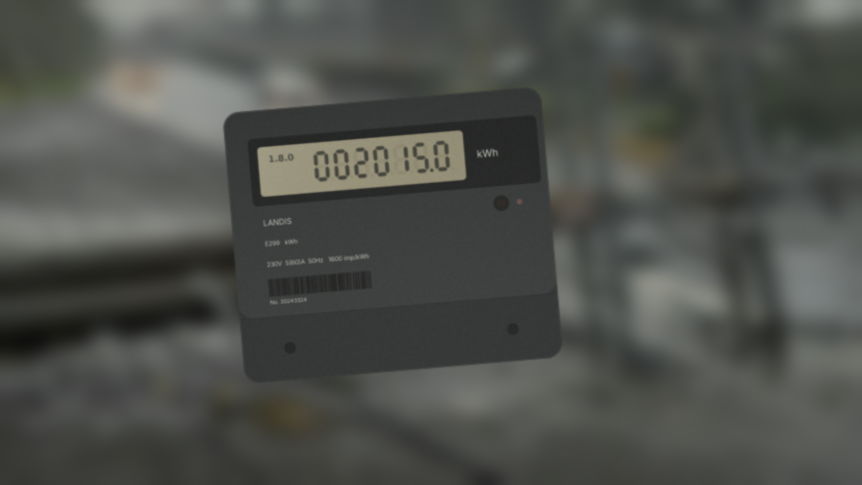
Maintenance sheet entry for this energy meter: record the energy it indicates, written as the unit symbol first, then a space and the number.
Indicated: kWh 2015.0
